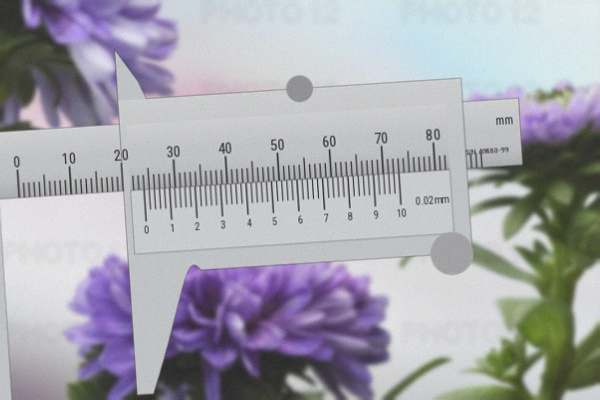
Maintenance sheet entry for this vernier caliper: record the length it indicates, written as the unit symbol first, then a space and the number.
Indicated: mm 24.0
